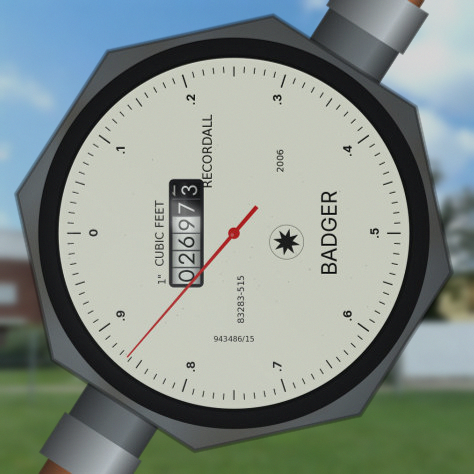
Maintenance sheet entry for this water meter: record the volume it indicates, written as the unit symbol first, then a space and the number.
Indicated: ft³ 26972.86
